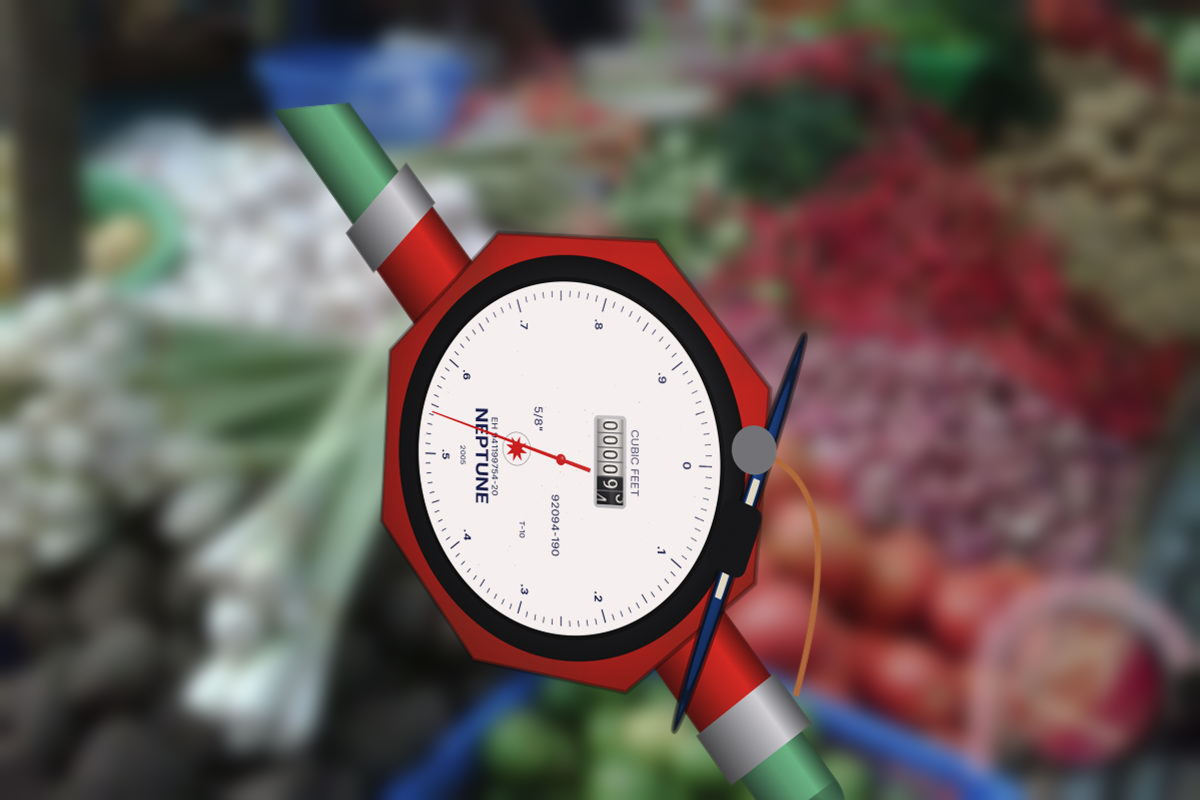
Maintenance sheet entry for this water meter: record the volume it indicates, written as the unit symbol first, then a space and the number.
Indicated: ft³ 93.54
